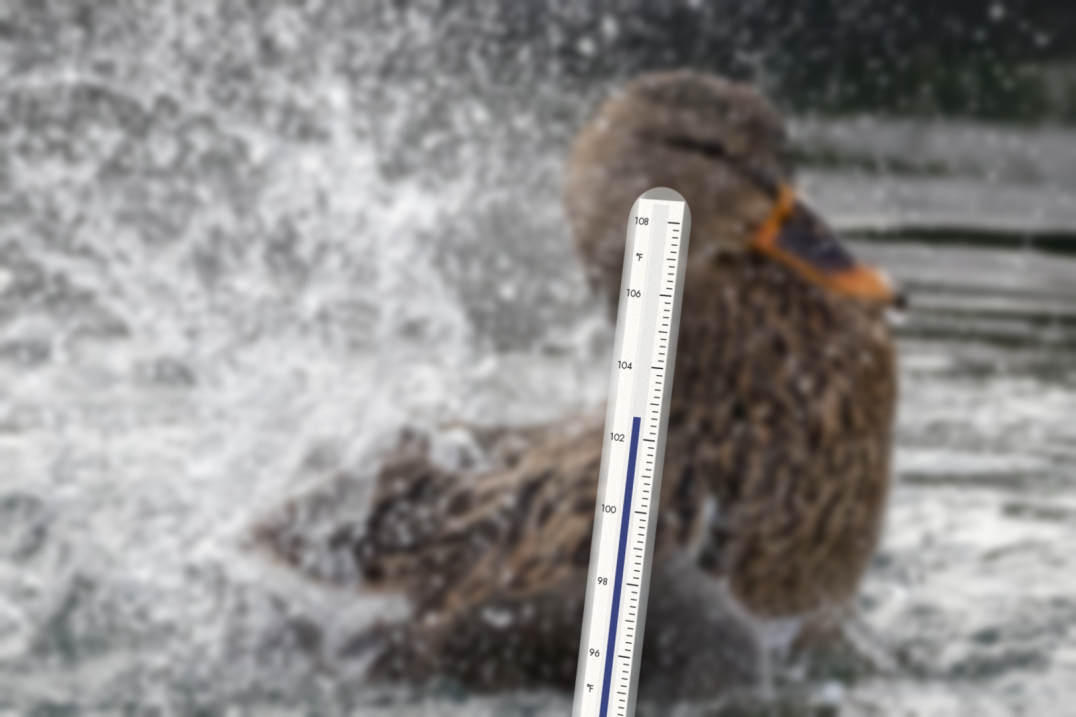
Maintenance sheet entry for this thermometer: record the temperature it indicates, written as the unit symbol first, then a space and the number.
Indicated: °F 102.6
